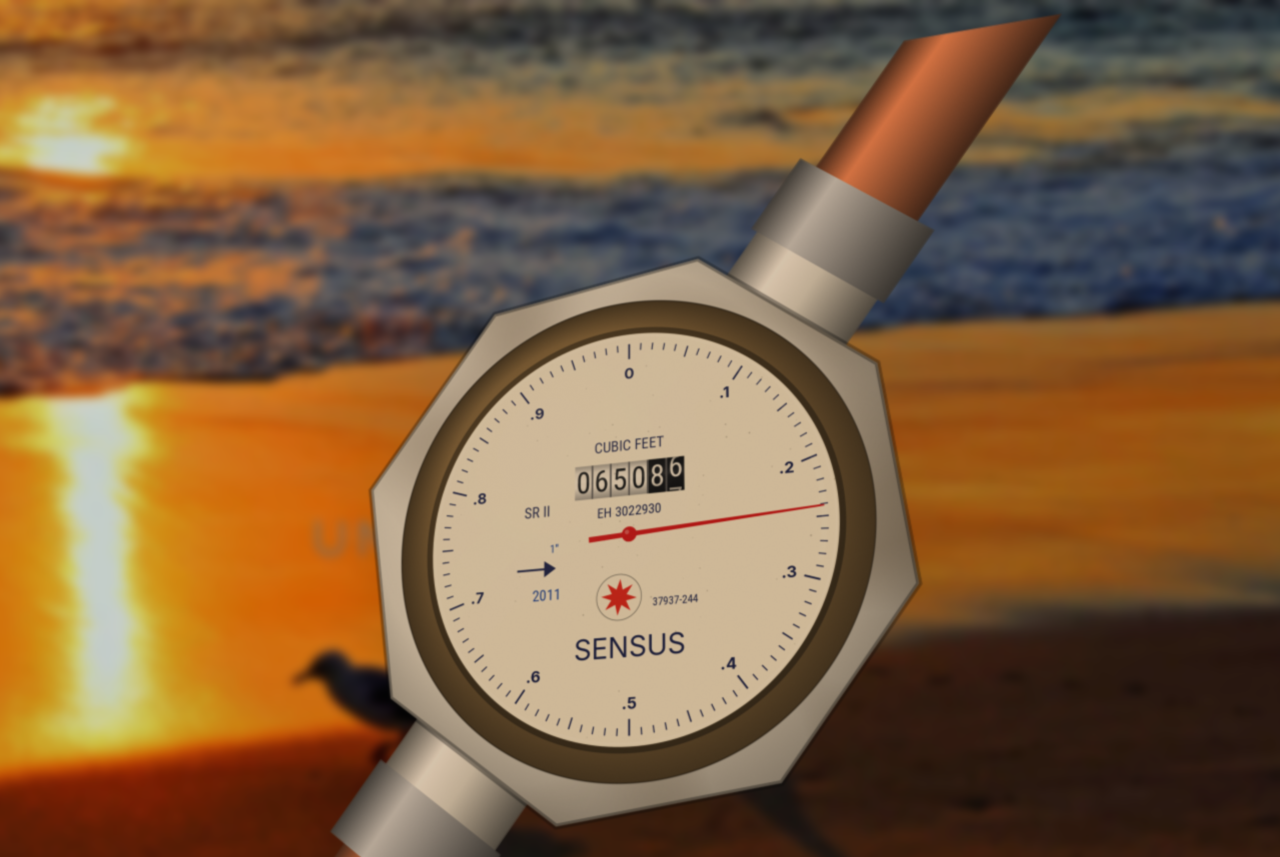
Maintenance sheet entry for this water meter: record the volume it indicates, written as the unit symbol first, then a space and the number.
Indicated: ft³ 65086.24
